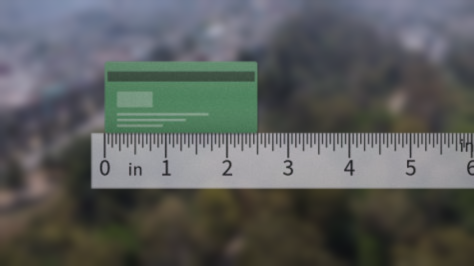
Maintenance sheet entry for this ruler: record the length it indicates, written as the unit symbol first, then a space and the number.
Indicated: in 2.5
